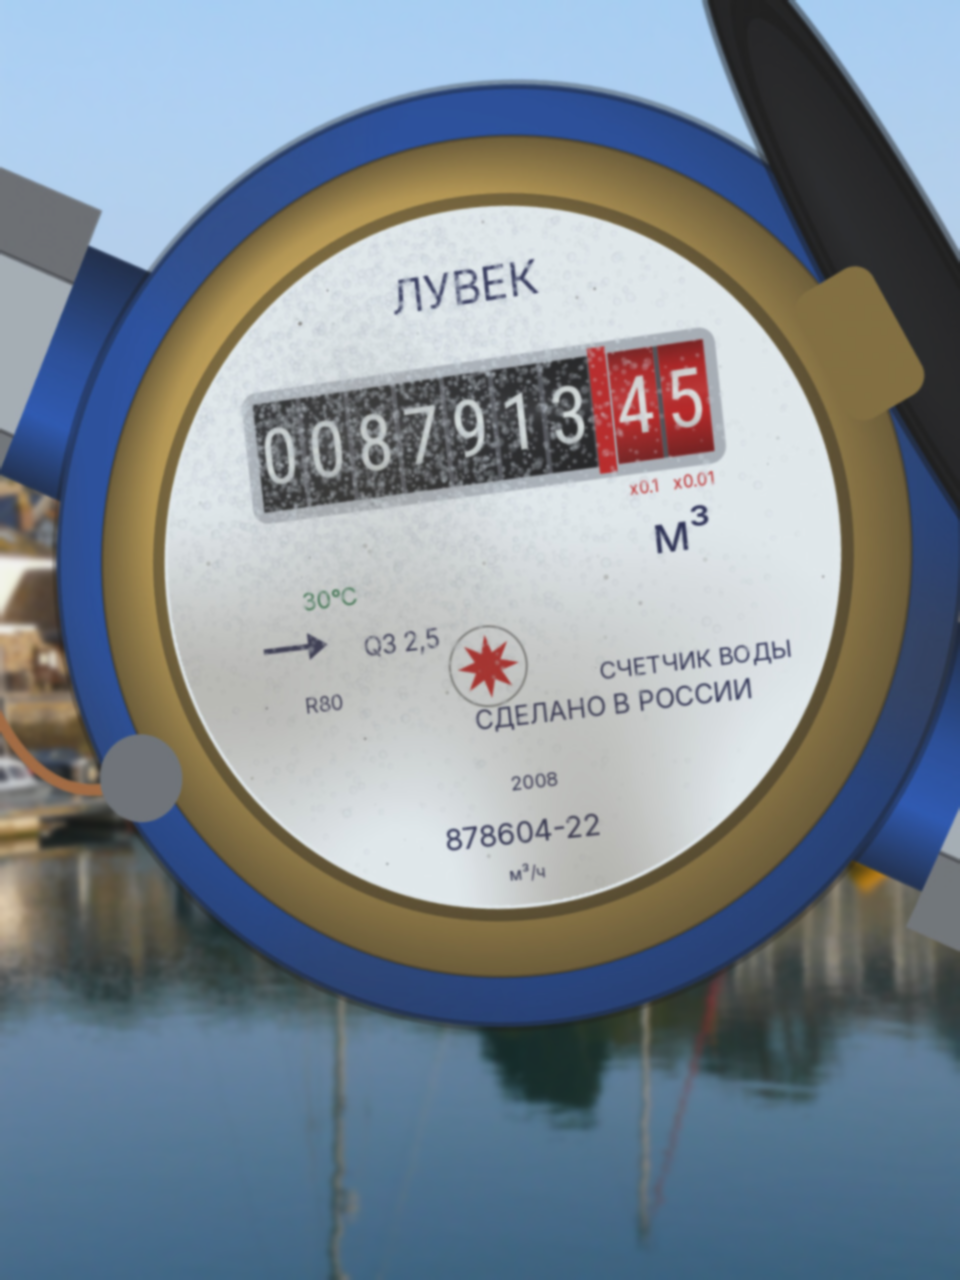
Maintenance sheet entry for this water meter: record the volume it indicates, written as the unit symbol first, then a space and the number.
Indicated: m³ 87913.45
